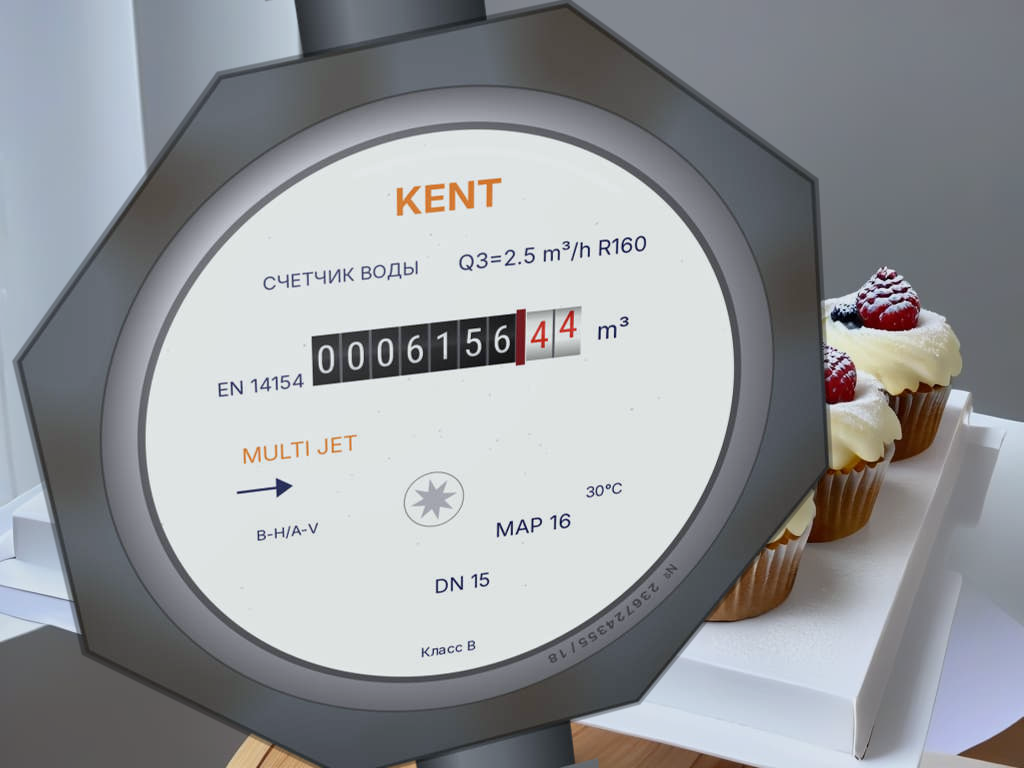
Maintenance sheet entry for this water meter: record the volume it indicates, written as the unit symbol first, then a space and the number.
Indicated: m³ 6156.44
